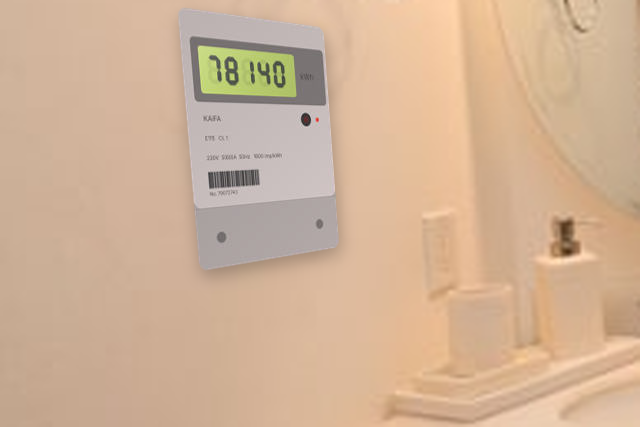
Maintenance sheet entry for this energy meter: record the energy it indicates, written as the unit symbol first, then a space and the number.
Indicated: kWh 78140
